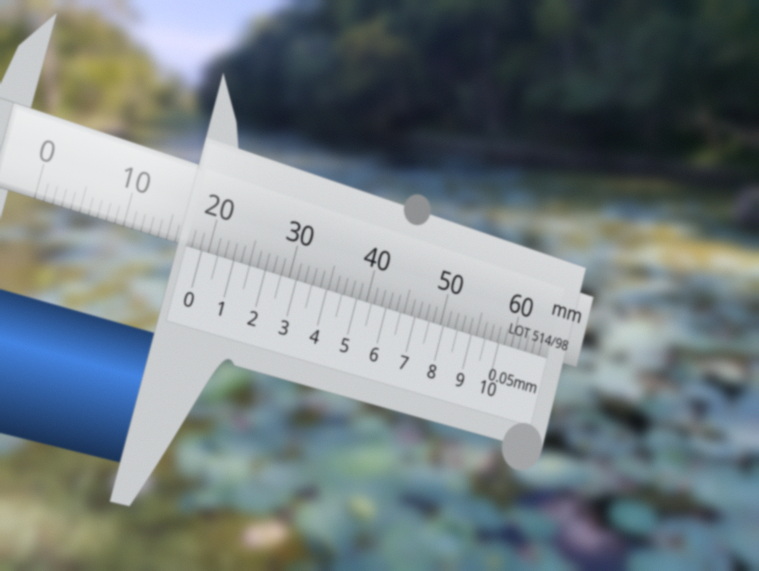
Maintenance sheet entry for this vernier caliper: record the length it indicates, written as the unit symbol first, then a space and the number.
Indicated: mm 19.2
